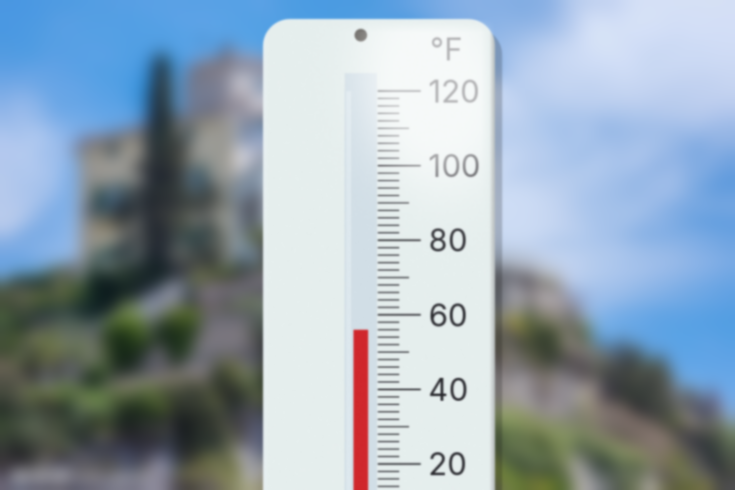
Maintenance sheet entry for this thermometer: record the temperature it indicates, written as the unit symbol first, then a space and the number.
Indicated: °F 56
